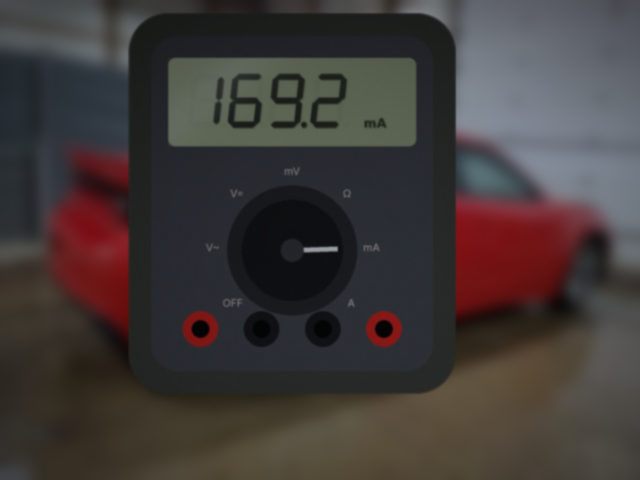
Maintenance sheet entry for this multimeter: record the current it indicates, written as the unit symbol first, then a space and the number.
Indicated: mA 169.2
